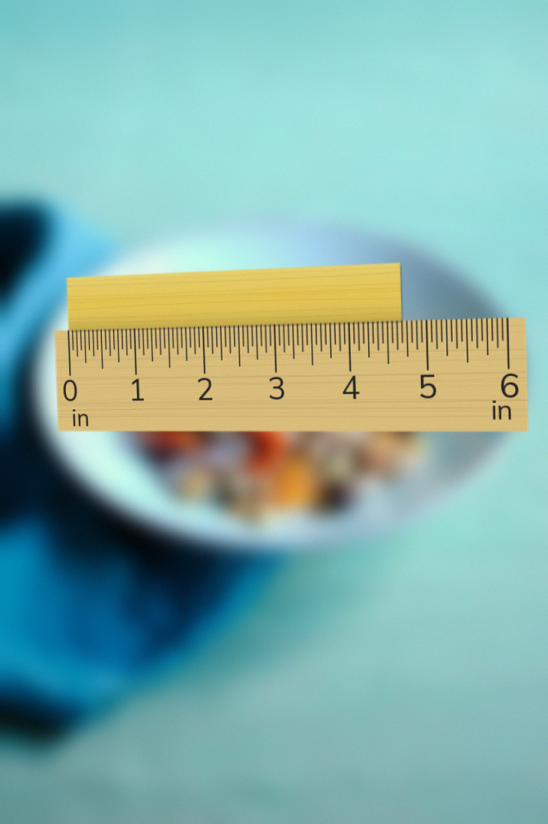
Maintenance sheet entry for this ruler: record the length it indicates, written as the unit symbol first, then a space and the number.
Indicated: in 4.6875
